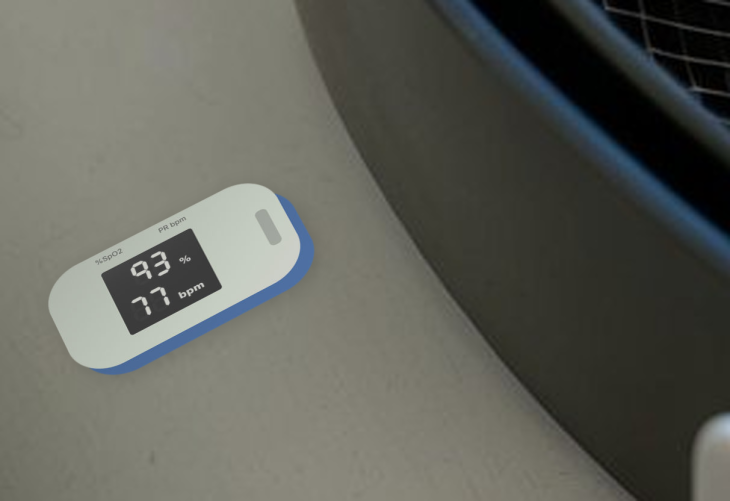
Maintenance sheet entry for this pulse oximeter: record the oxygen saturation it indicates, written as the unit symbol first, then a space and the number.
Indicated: % 93
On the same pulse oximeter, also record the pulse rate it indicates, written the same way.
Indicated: bpm 77
